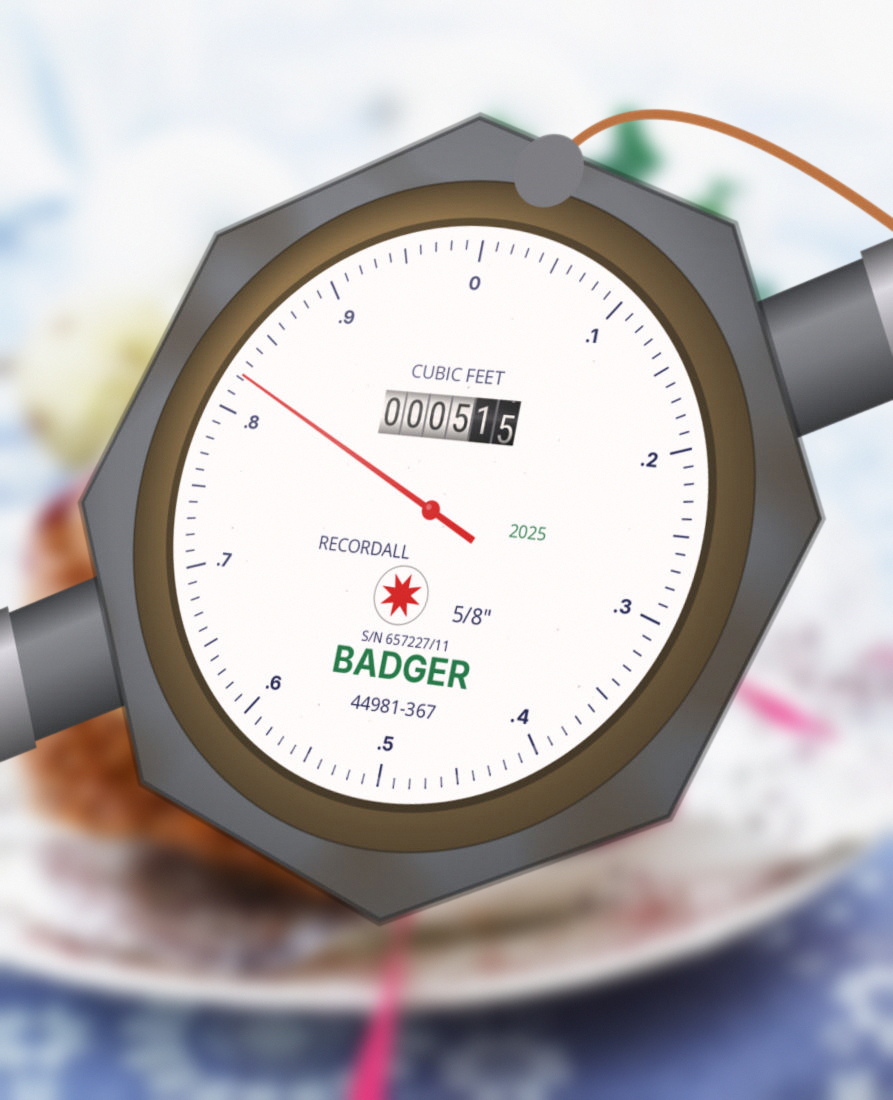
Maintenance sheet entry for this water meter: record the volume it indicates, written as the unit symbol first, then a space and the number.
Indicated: ft³ 514.82
